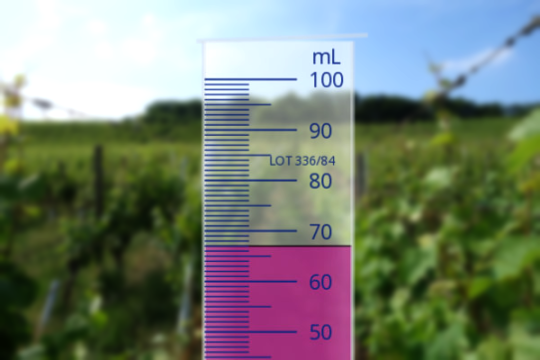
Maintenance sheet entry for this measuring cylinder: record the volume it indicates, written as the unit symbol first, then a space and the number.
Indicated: mL 67
